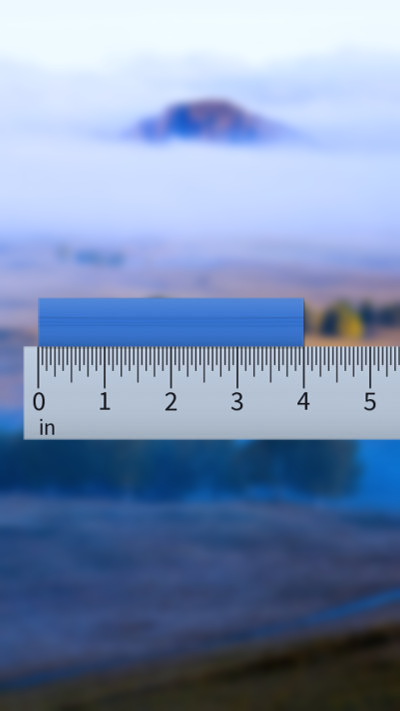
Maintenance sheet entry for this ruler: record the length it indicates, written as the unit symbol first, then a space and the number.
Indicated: in 4
